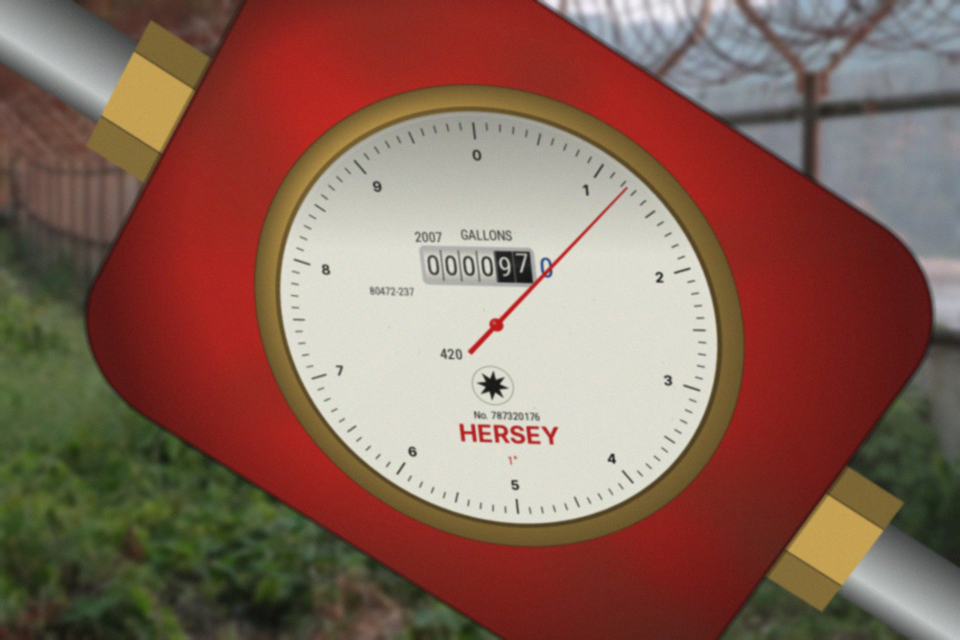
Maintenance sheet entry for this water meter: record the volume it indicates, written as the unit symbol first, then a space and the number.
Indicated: gal 971.2
